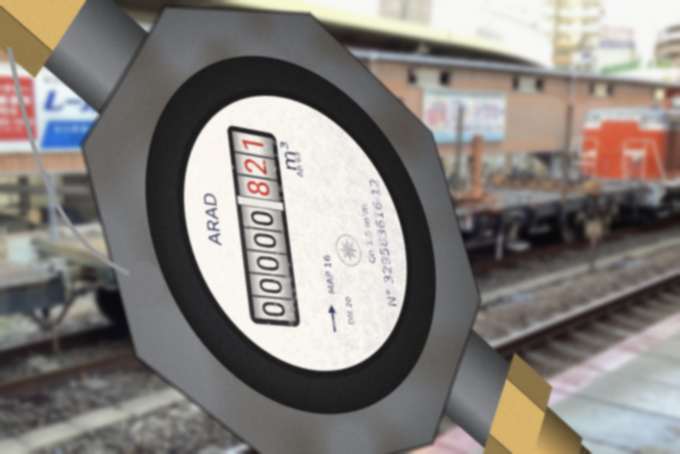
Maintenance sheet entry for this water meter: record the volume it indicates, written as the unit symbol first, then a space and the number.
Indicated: m³ 0.821
